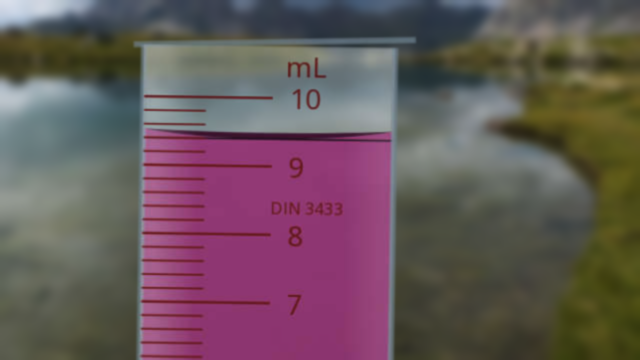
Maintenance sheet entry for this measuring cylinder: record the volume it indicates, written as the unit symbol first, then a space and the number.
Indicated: mL 9.4
